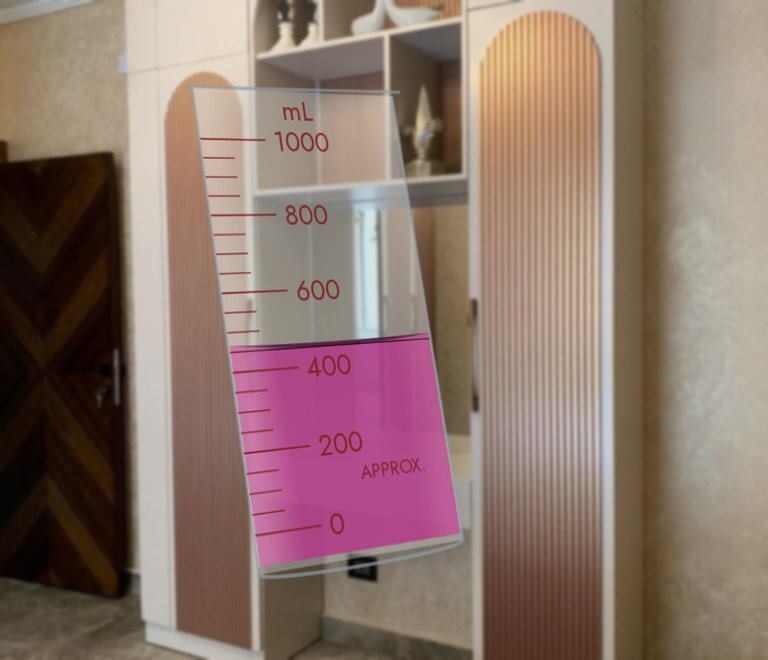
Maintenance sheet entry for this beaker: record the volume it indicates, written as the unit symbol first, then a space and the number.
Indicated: mL 450
